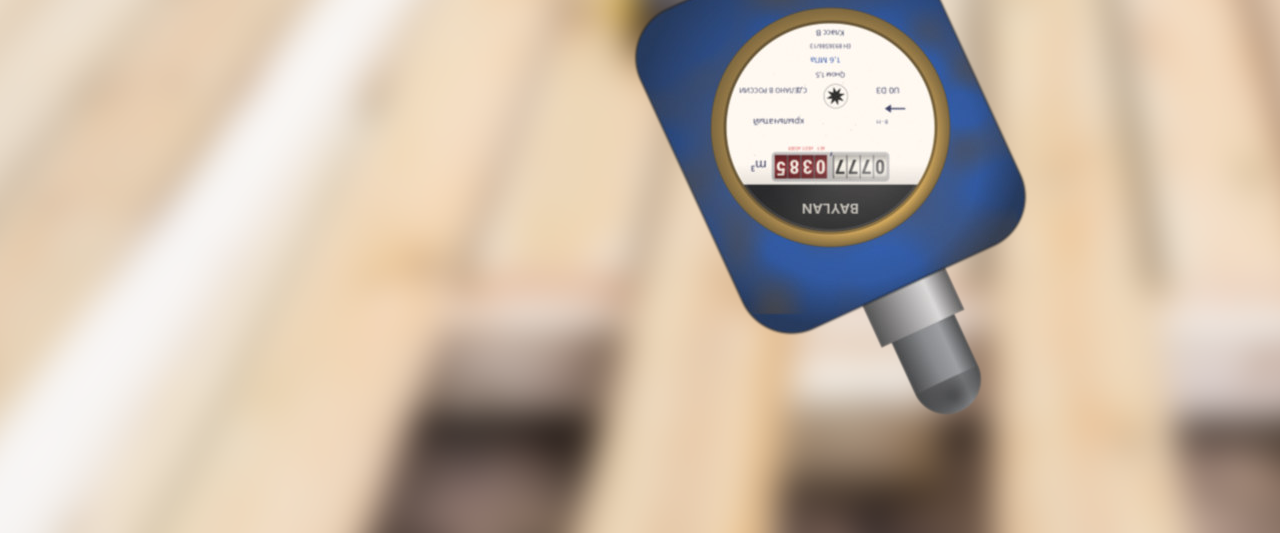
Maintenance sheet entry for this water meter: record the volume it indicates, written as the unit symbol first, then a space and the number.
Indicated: m³ 777.0385
